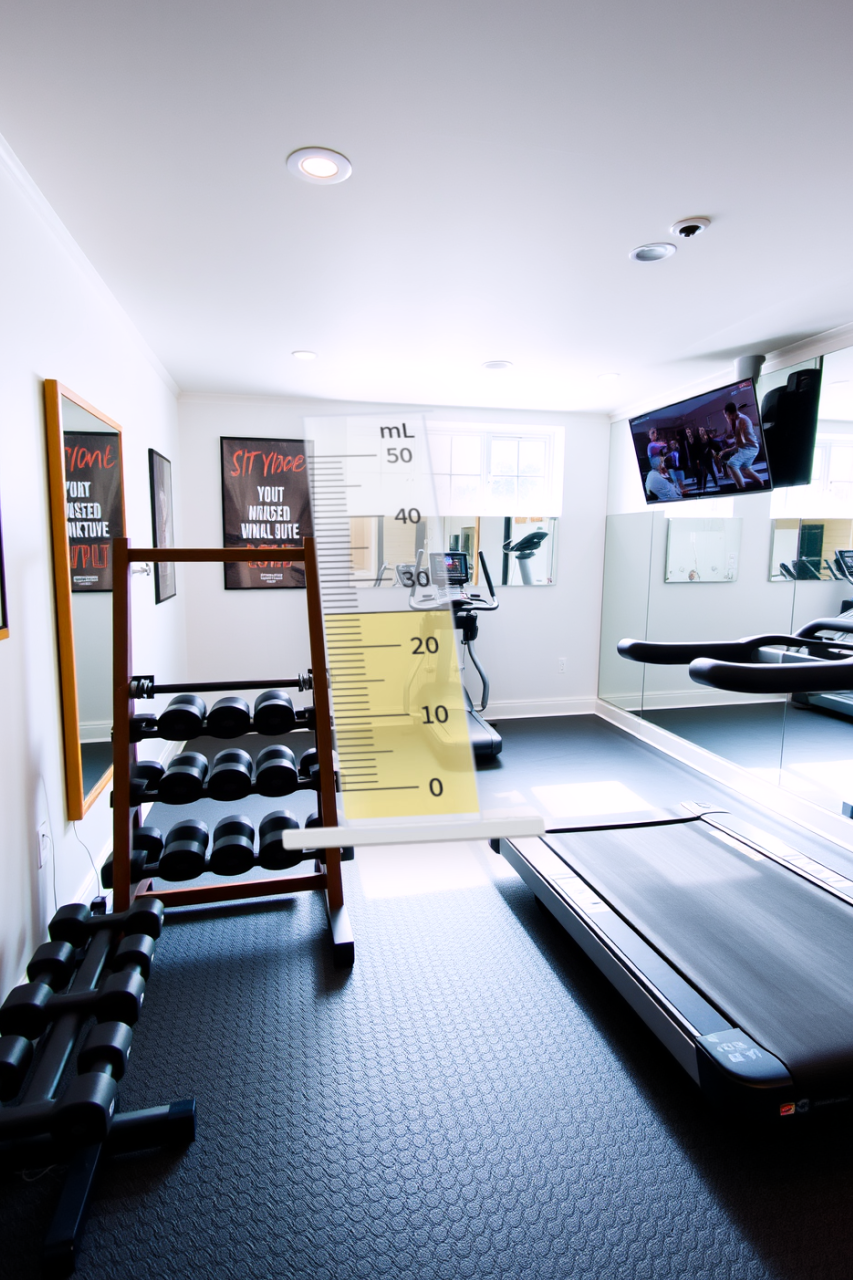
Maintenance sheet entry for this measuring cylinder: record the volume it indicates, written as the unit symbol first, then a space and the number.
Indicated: mL 25
